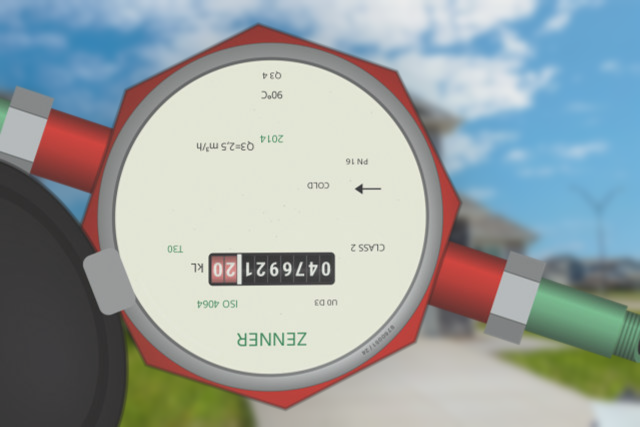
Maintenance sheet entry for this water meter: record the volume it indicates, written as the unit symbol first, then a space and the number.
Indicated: kL 476921.20
